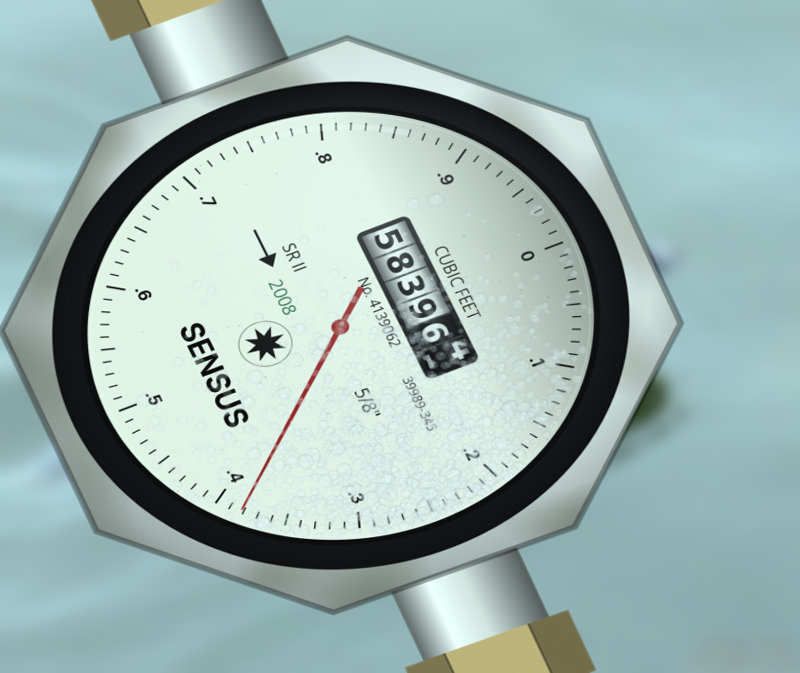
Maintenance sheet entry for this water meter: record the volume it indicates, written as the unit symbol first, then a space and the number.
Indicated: ft³ 583964.38
